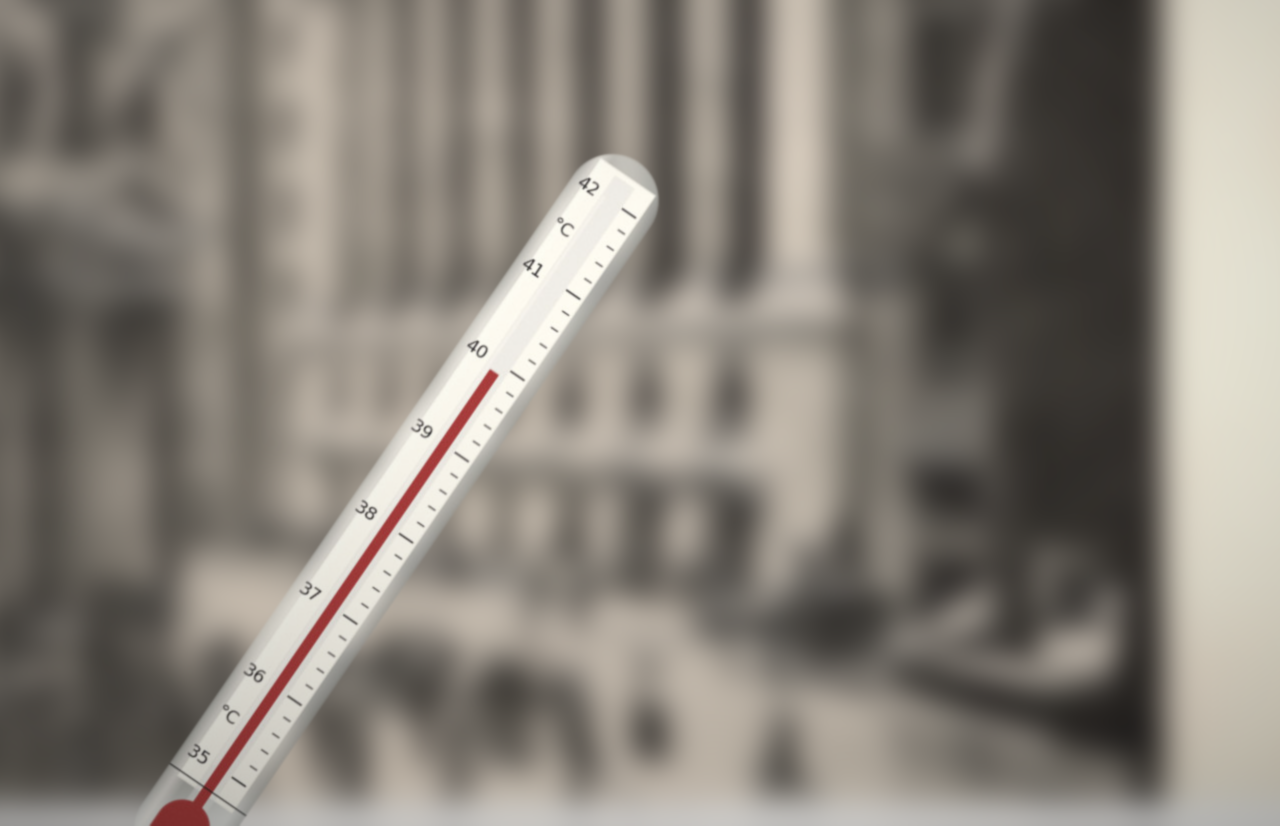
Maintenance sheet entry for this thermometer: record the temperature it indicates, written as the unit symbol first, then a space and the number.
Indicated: °C 39.9
